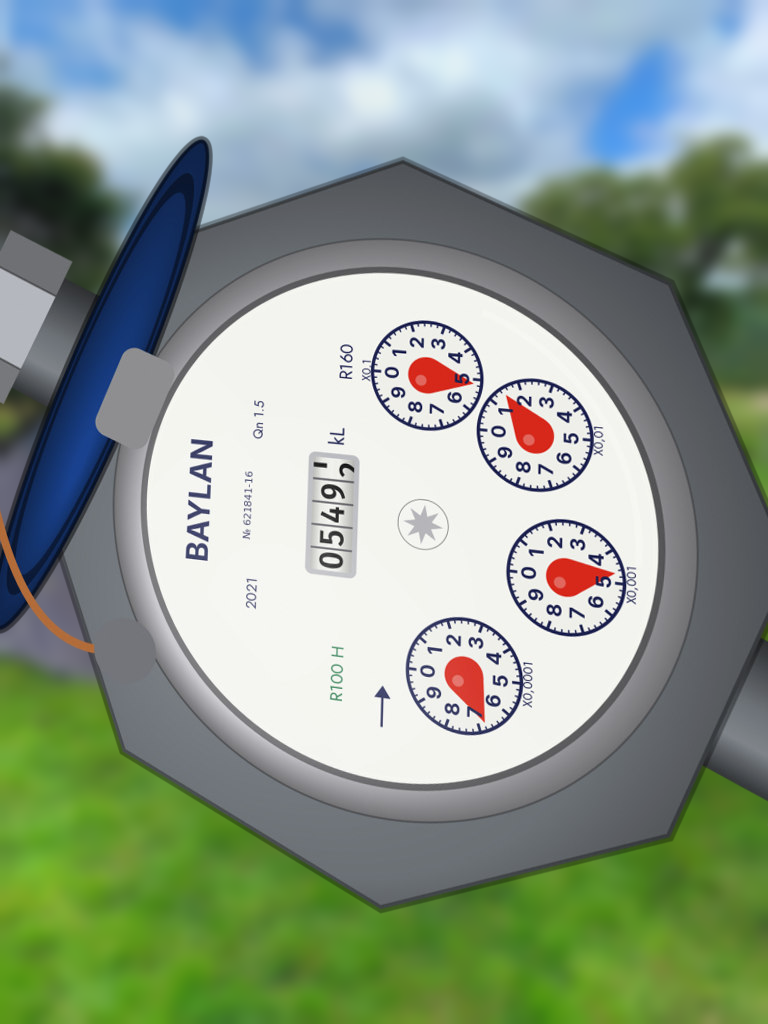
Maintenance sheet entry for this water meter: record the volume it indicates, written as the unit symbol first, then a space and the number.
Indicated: kL 5491.5146
